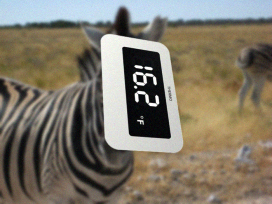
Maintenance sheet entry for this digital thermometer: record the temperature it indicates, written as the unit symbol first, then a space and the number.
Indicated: °F 16.2
